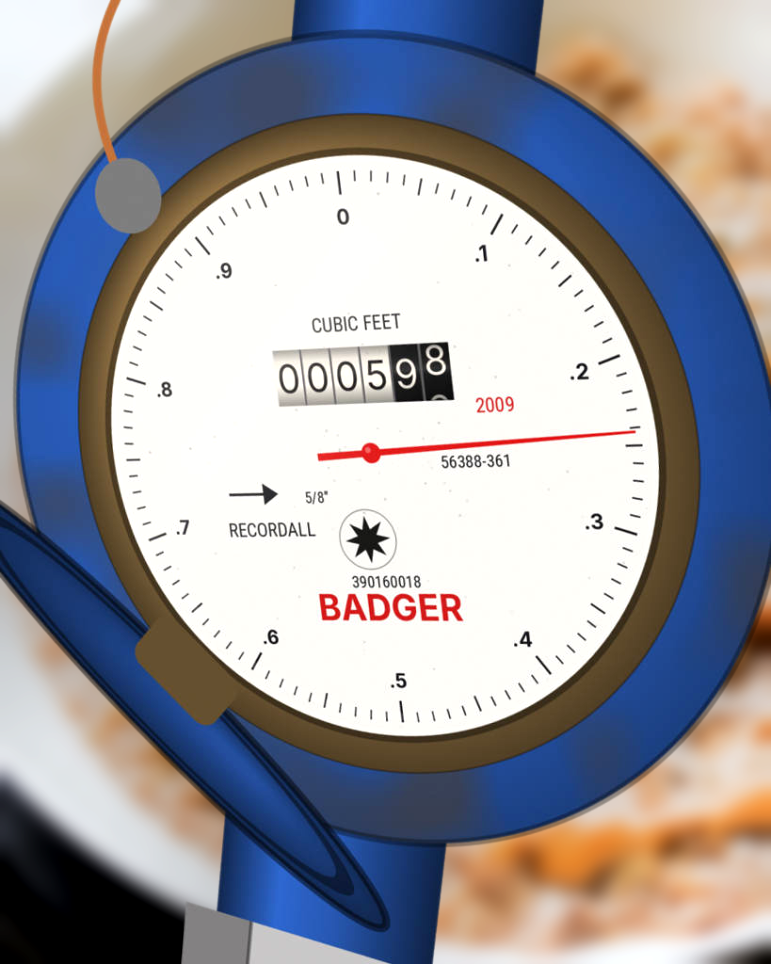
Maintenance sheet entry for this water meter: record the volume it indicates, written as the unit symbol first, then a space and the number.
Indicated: ft³ 598.24
